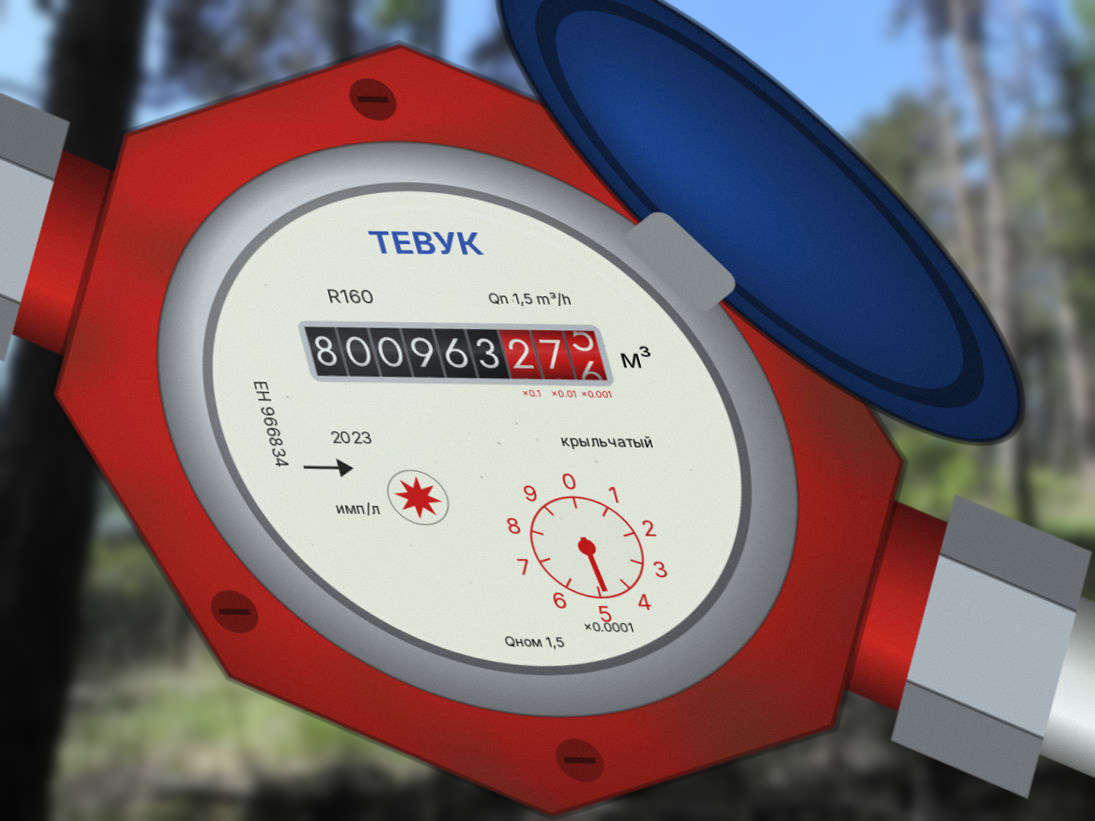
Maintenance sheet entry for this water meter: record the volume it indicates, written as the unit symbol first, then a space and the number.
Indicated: m³ 800963.2754
